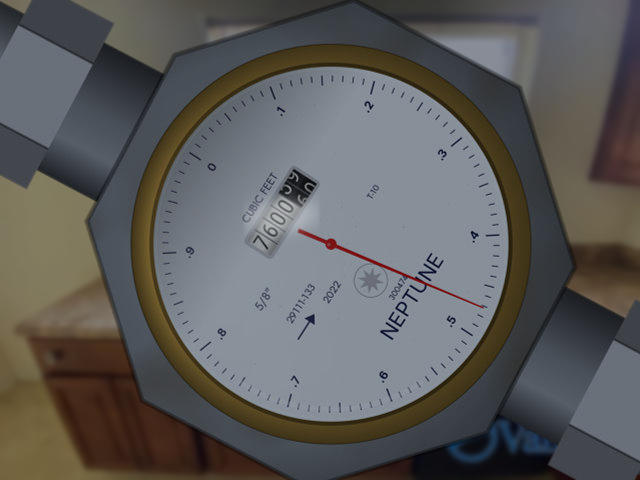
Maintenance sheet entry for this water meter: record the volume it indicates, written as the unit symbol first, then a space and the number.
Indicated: ft³ 760059.47
